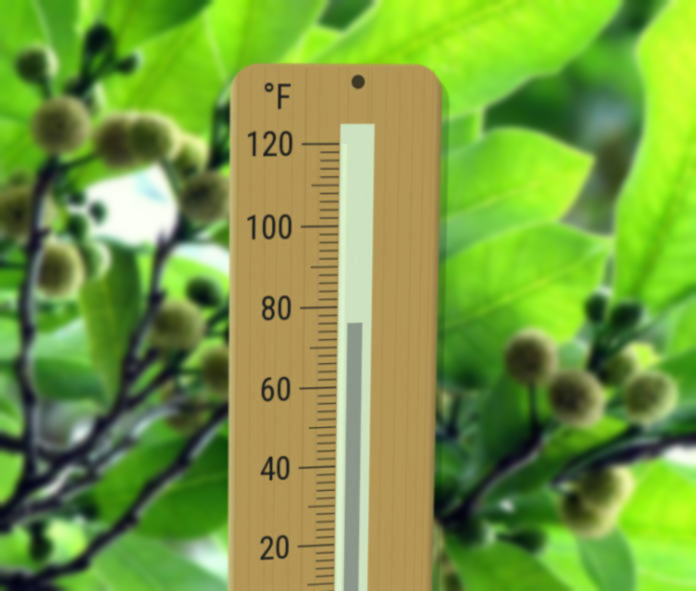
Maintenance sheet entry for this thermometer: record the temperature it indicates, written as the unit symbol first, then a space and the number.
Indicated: °F 76
